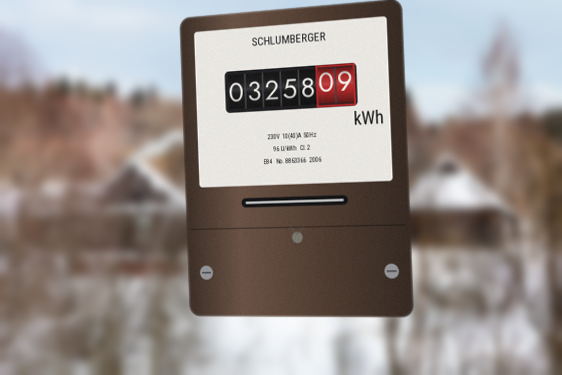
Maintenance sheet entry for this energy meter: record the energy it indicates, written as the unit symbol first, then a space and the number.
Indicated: kWh 3258.09
